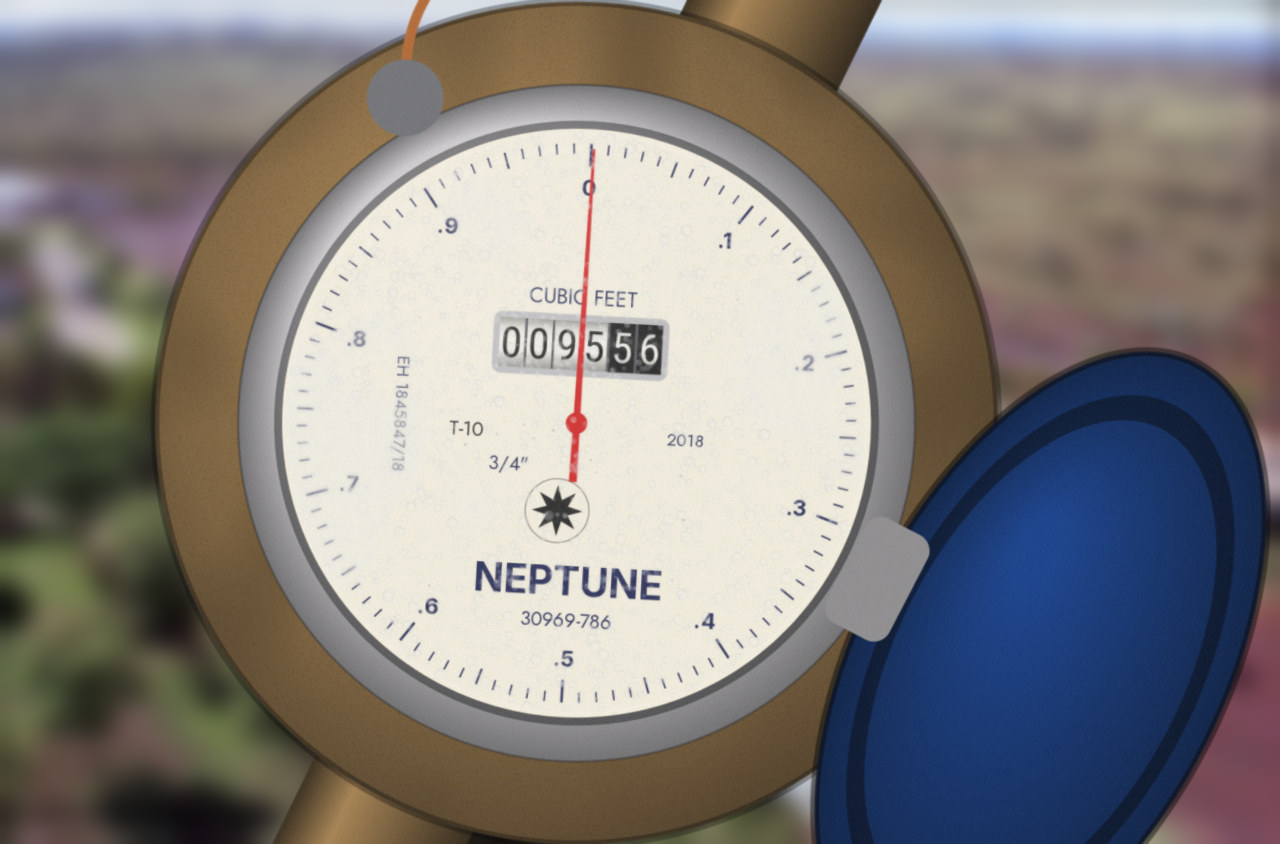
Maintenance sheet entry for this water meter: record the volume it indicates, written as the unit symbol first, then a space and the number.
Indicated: ft³ 9556.00
